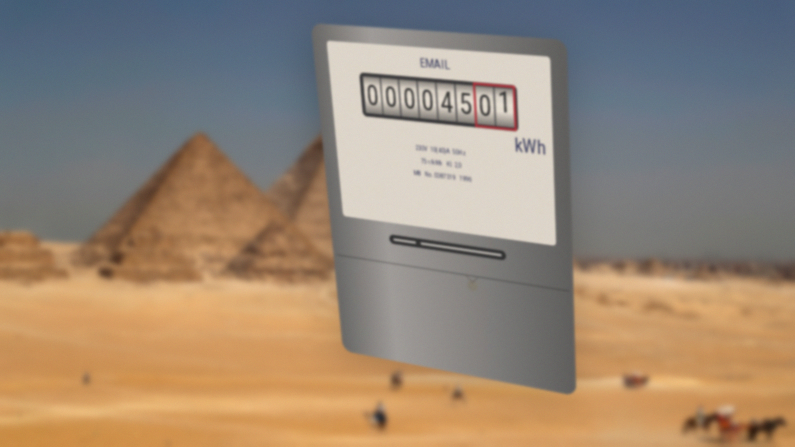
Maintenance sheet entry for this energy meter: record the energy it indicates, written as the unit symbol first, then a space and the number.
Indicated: kWh 45.01
